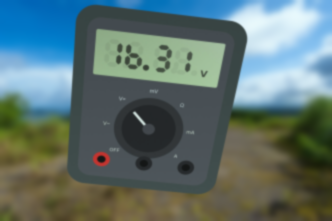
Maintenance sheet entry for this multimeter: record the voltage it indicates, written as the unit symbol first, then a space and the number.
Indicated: V 16.31
